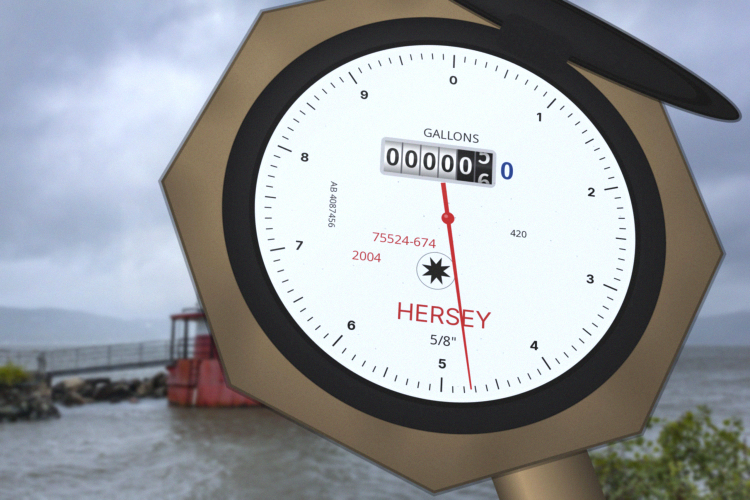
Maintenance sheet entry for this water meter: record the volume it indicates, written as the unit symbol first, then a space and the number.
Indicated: gal 54.7
